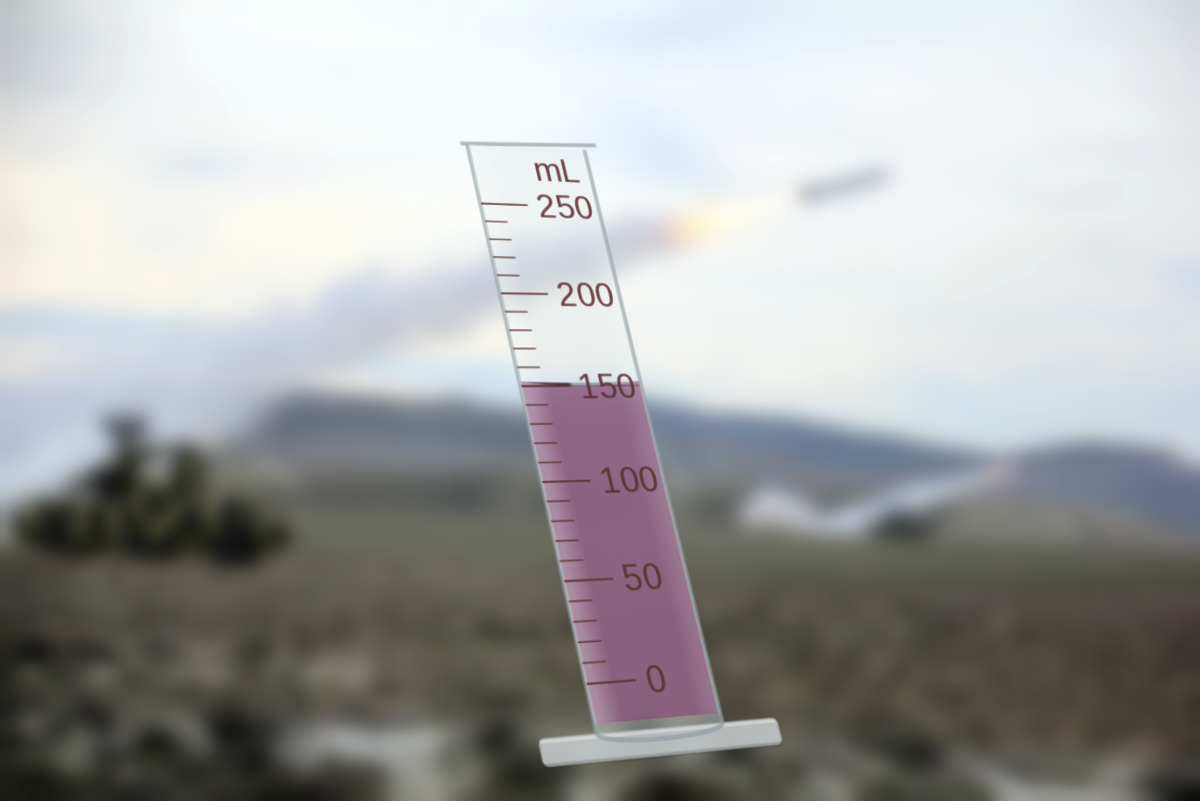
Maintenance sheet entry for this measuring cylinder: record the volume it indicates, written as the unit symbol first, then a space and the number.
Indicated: mL 150
